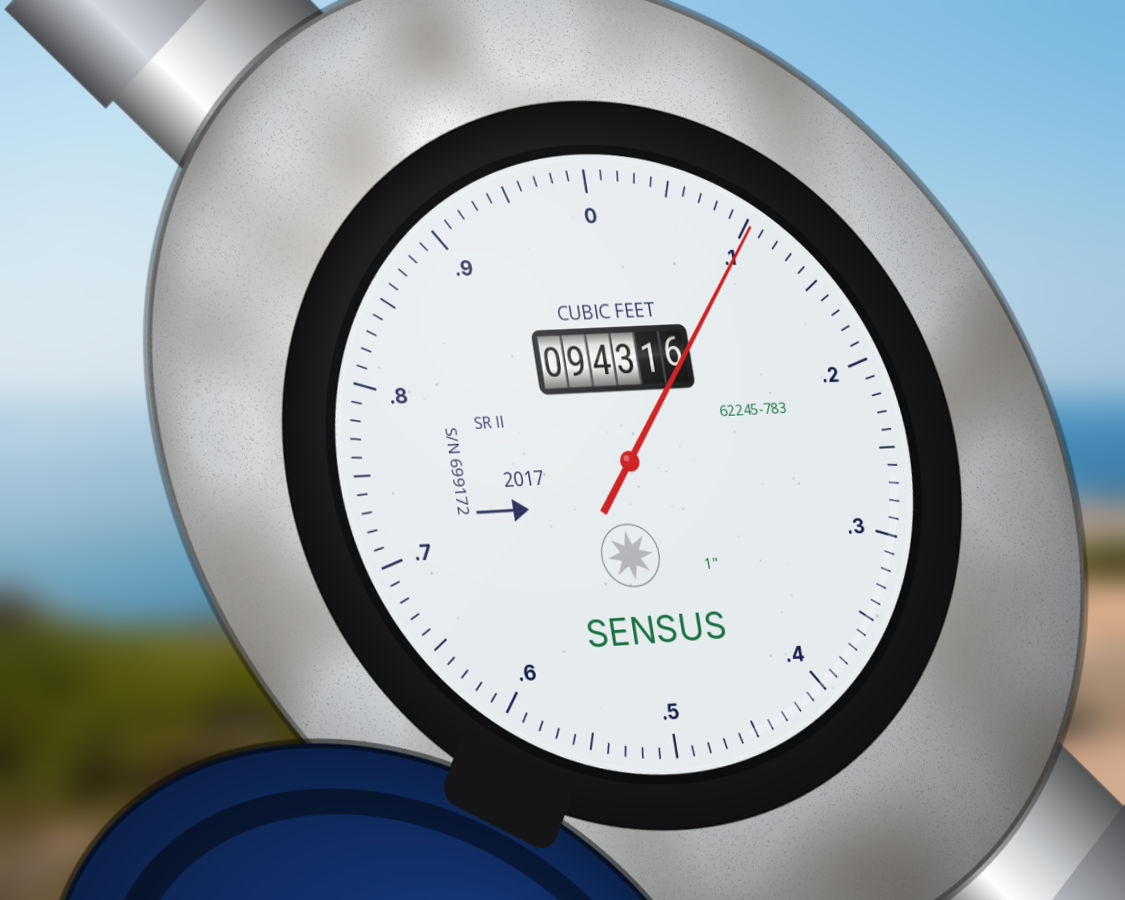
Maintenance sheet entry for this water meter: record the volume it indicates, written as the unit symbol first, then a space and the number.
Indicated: ft³ 94316.10
